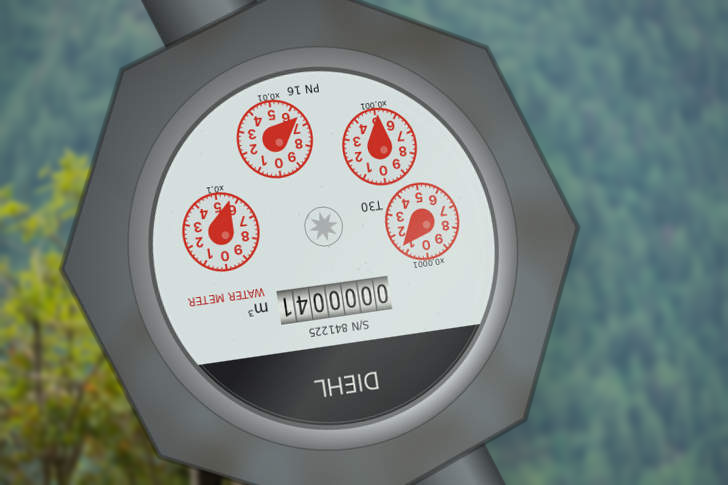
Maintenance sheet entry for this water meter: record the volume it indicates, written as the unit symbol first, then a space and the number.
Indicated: m³ 41.5651
